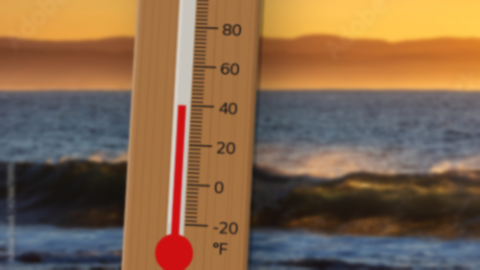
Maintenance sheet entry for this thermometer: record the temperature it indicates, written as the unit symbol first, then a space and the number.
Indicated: °F 40
